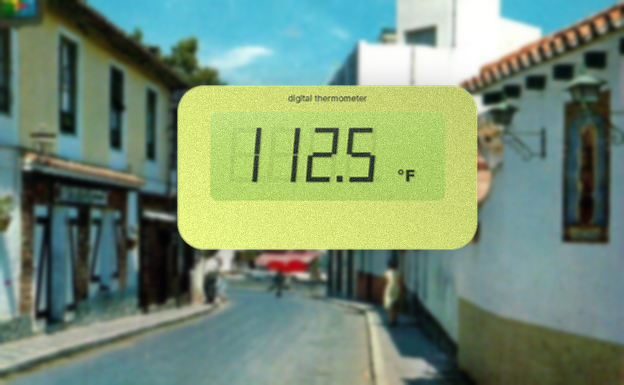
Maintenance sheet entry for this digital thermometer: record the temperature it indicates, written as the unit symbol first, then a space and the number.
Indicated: °F 112.5
